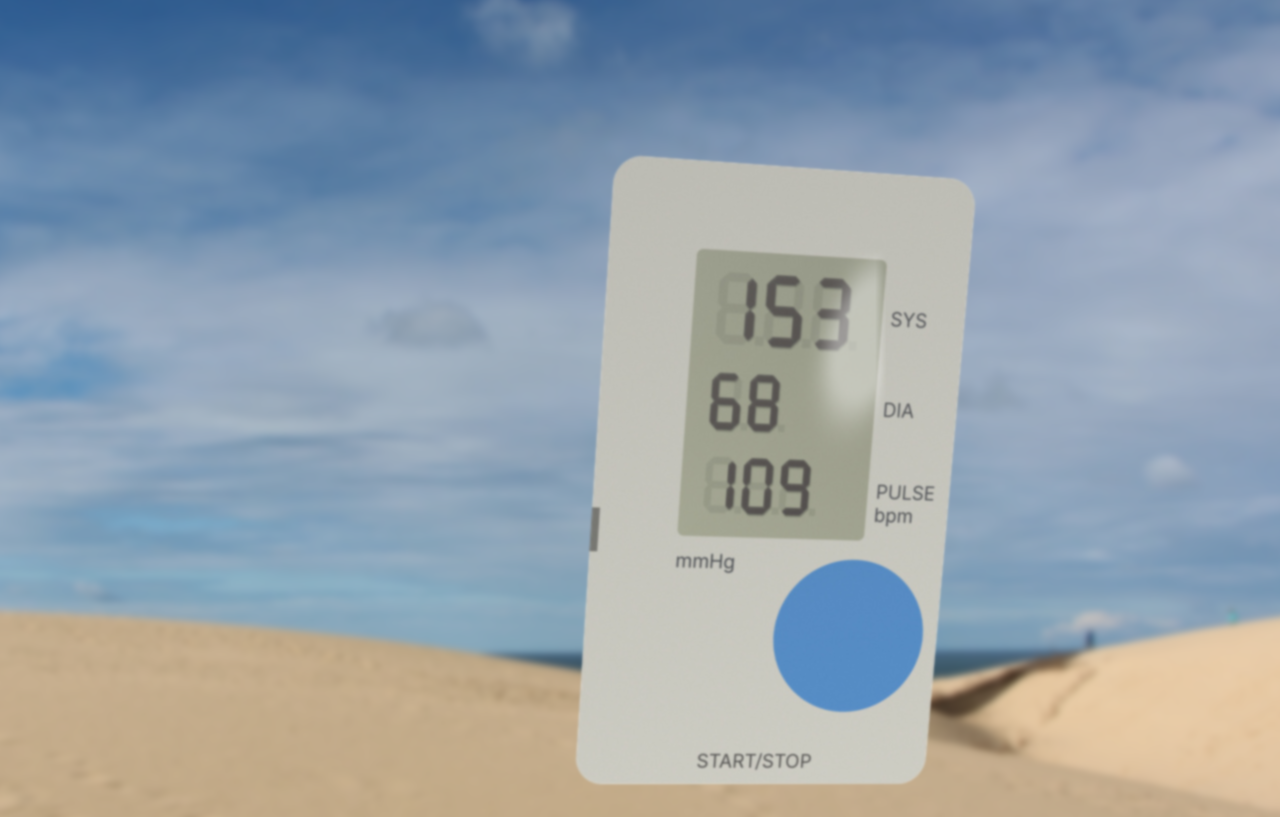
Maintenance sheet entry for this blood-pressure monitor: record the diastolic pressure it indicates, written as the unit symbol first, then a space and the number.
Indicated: mmHg 68
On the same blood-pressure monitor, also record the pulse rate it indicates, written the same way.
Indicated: bpm 109
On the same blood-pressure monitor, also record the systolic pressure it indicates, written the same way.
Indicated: mmHg 153
